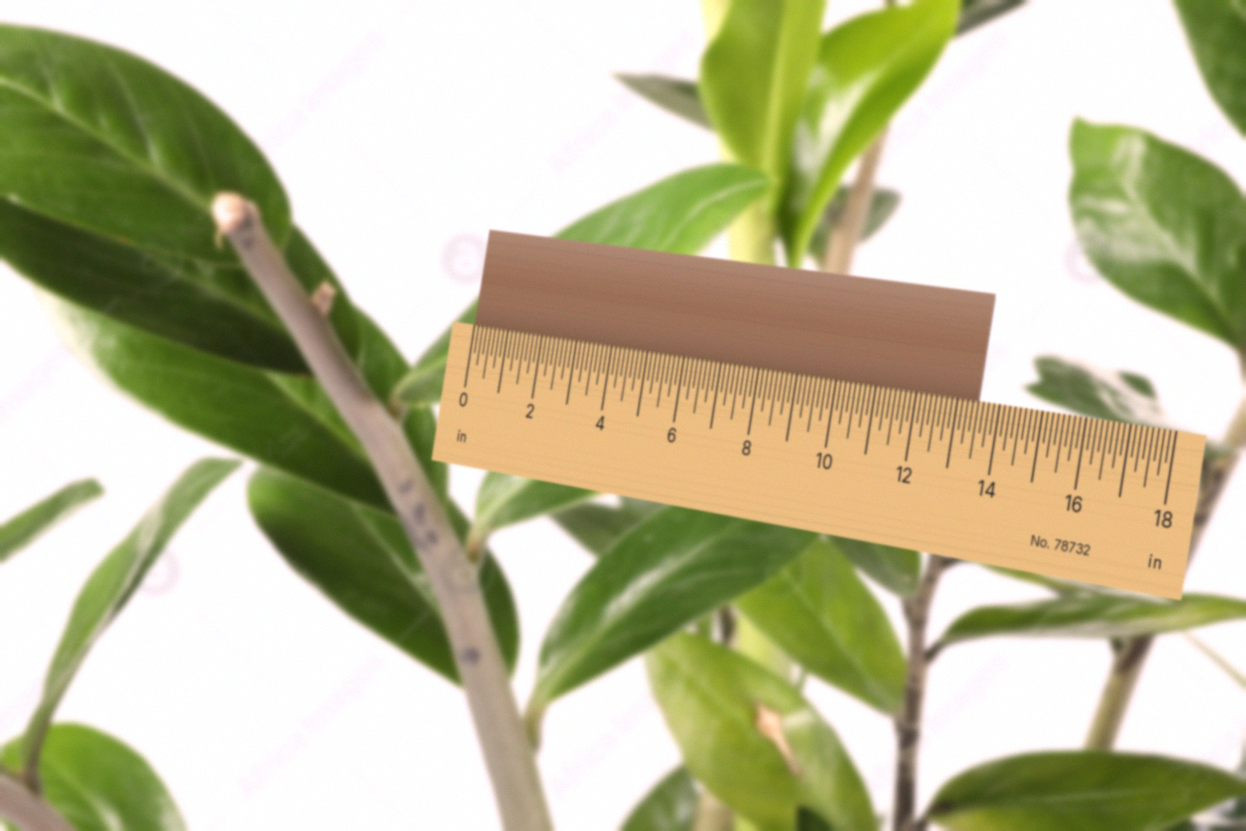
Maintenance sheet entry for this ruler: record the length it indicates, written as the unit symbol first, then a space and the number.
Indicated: in 13.5
